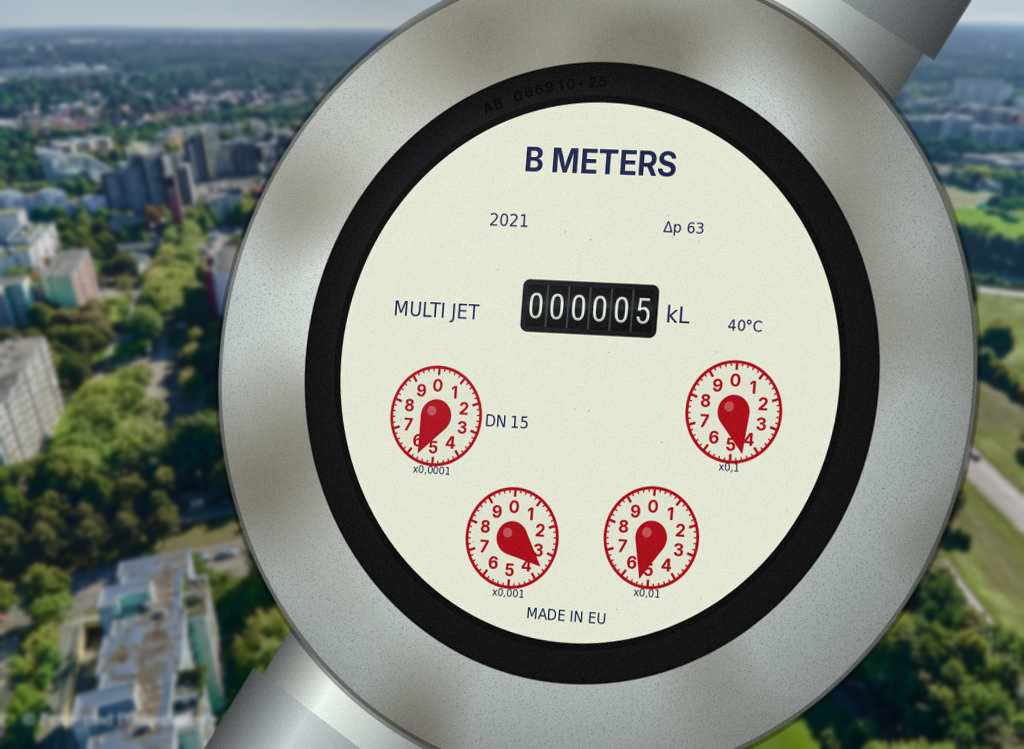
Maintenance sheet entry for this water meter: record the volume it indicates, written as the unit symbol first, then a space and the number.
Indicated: kL 5.4535
